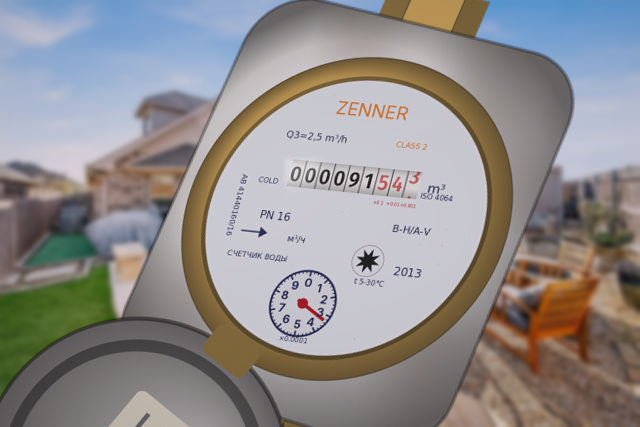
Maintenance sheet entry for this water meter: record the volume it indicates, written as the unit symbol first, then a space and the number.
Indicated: m³ 91.5433
